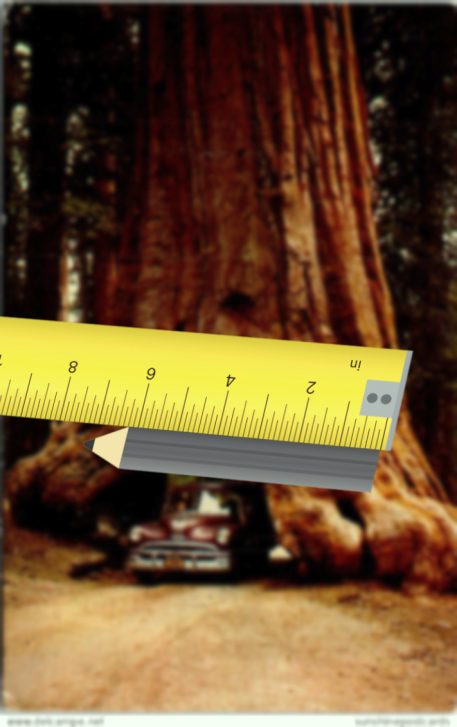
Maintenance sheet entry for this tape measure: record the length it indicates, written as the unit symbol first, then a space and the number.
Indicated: in 7.25
